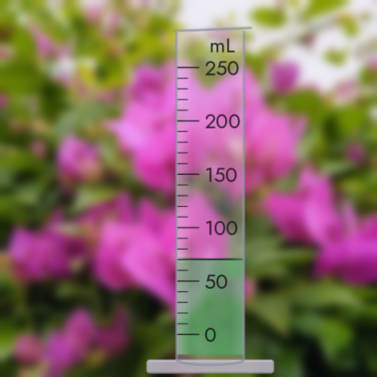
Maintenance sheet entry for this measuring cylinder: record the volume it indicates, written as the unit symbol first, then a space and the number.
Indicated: mL 70
